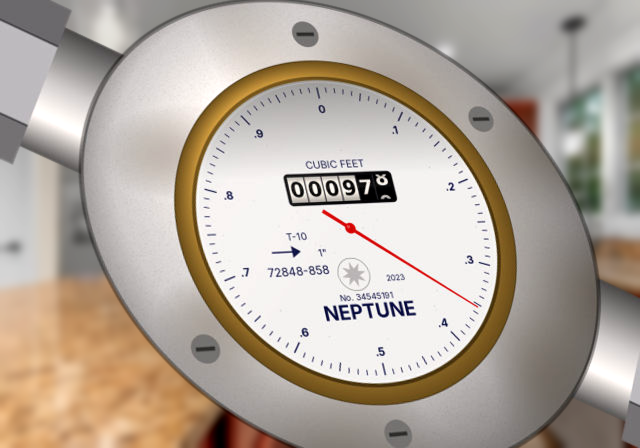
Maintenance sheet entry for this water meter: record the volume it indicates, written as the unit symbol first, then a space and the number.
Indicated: ft³ 978.35
